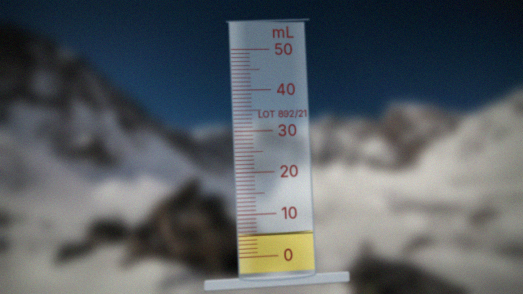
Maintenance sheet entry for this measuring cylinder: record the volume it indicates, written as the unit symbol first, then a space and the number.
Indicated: mL 5
